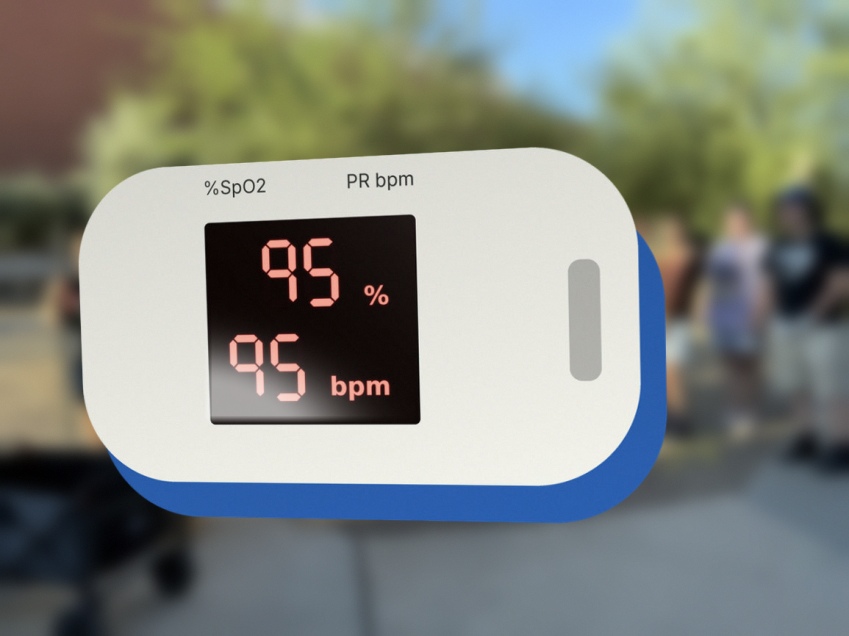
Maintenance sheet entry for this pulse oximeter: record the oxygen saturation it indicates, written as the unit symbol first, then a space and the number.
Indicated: % 95
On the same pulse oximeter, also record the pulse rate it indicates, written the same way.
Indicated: bpm 95
